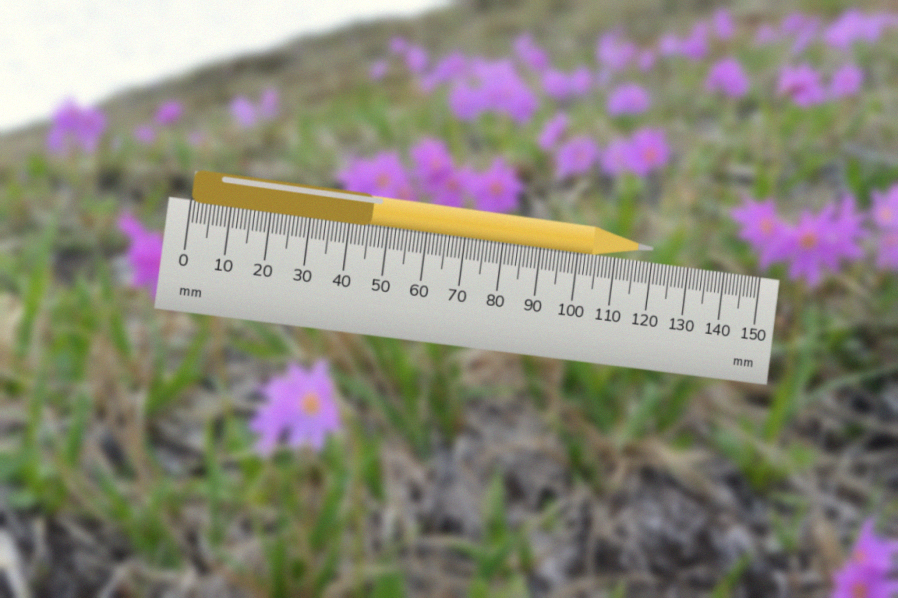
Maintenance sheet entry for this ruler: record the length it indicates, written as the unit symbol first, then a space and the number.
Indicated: mm 120
